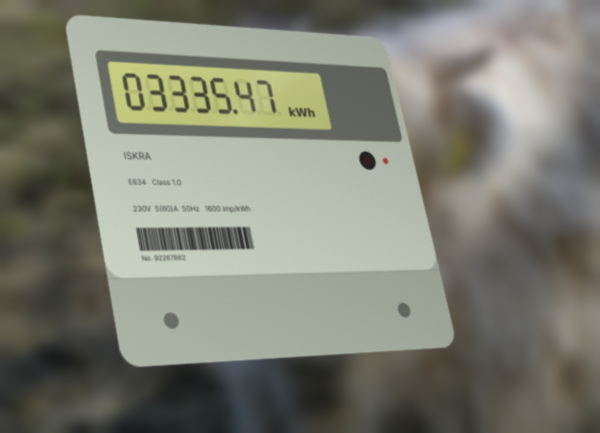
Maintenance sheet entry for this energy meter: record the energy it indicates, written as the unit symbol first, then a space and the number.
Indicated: kWh 3335.47
